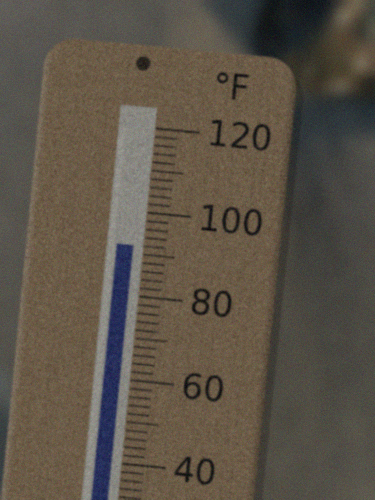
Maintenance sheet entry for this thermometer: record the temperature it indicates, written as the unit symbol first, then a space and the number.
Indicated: °F 92
